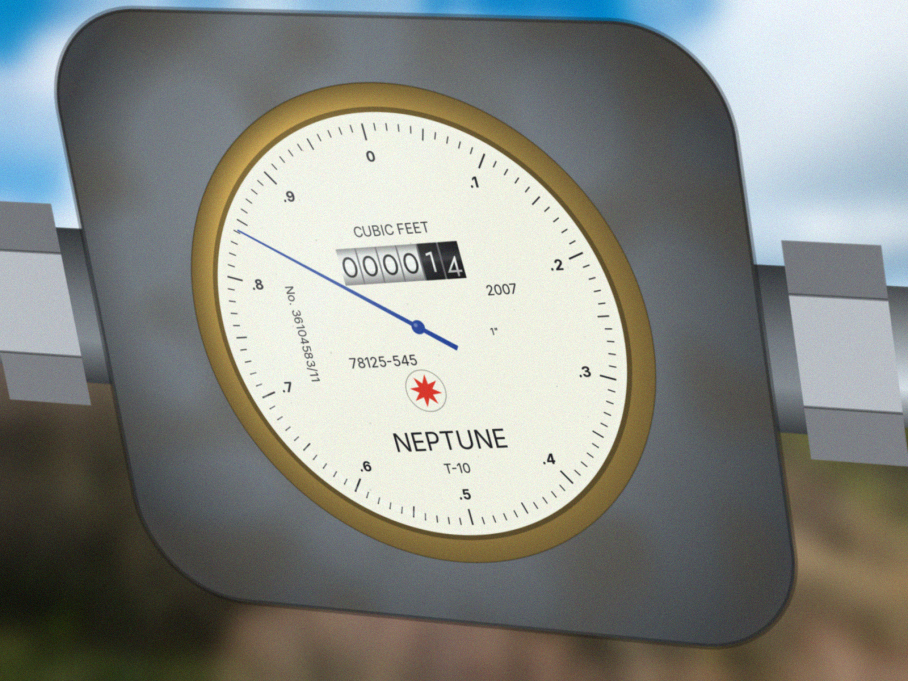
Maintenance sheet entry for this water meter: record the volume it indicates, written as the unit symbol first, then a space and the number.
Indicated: ft³ 13.84
